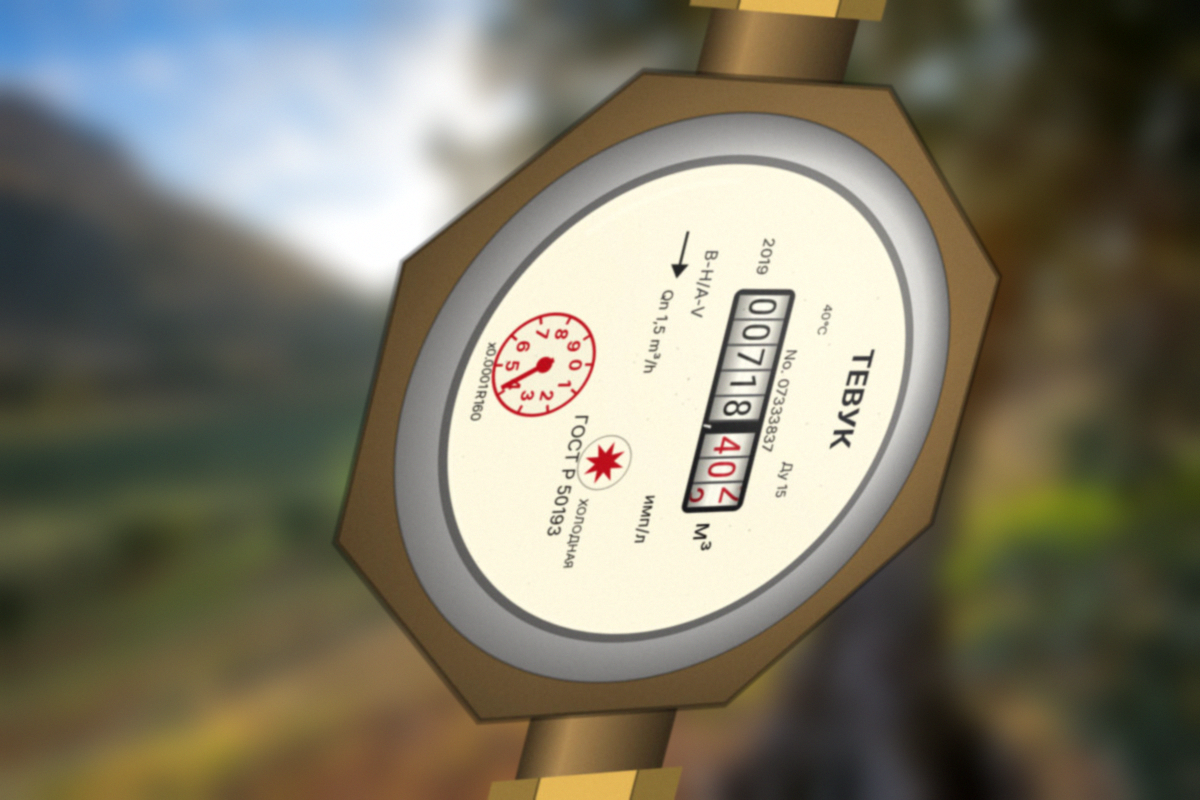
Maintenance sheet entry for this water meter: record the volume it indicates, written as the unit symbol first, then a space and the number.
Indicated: m³ 718.4024
